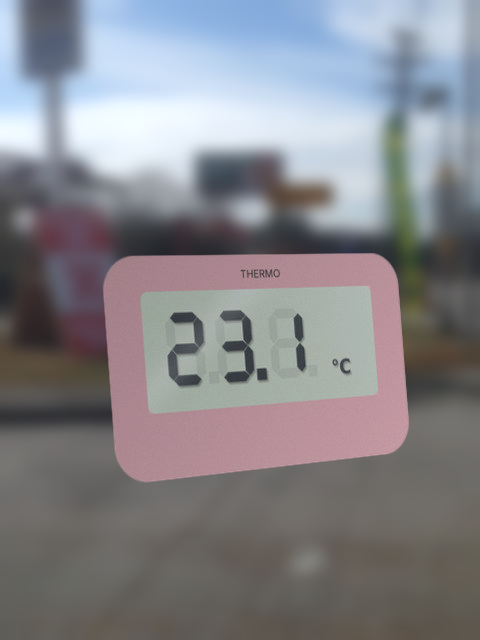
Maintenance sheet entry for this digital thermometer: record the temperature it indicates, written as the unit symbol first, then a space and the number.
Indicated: °C 23.1
